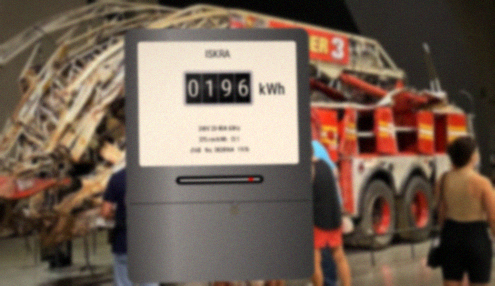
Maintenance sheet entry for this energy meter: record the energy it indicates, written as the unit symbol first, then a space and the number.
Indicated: kWh 196
